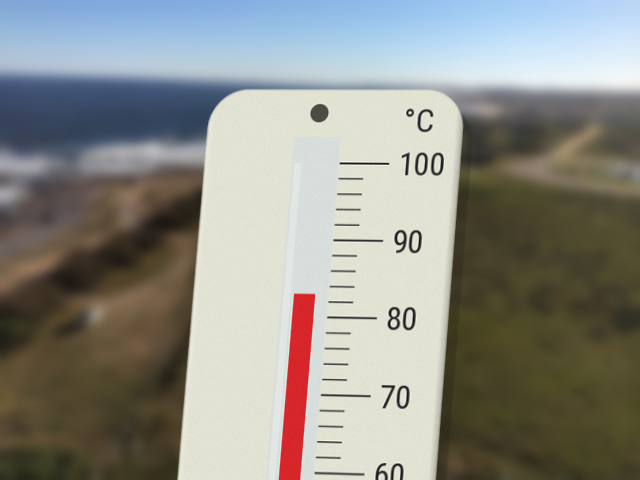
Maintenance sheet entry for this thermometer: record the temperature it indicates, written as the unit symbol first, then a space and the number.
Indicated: °C 83
